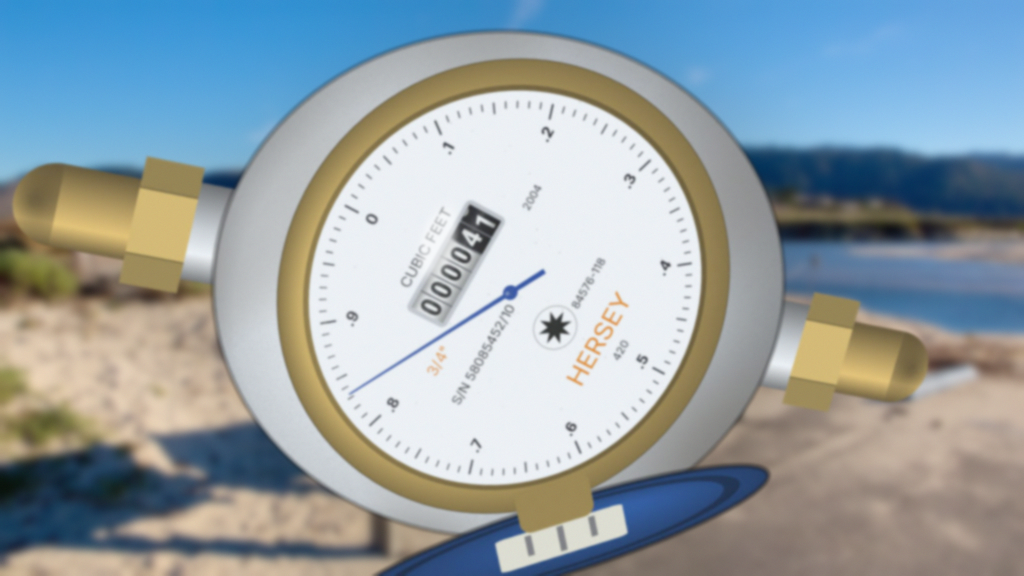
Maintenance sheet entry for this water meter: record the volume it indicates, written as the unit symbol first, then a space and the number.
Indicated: ft³ 40.83
